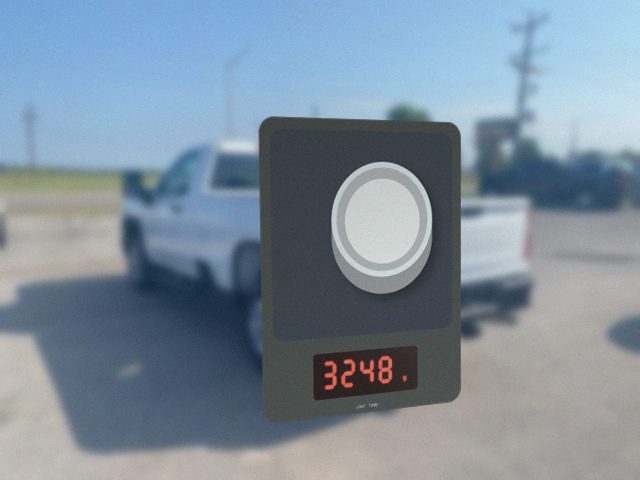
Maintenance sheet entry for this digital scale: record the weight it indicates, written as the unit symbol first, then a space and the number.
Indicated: g 3248
